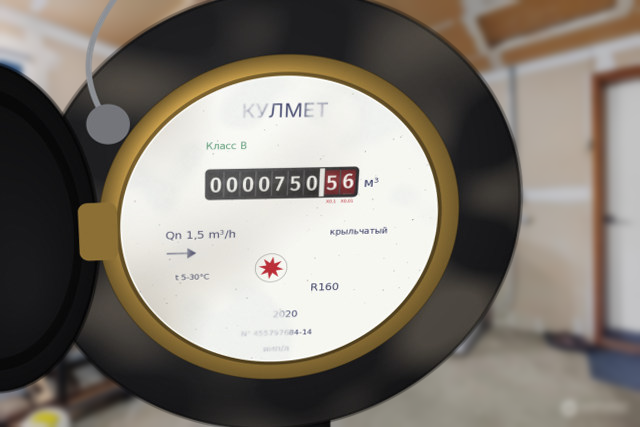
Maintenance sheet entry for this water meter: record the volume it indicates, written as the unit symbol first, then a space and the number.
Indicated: m³ 750.56
